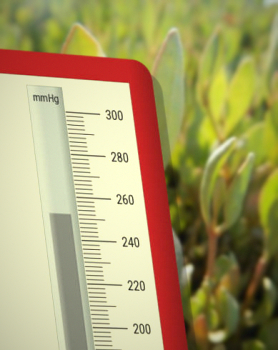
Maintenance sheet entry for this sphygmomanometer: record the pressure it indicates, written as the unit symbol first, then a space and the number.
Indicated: mmHg 252
